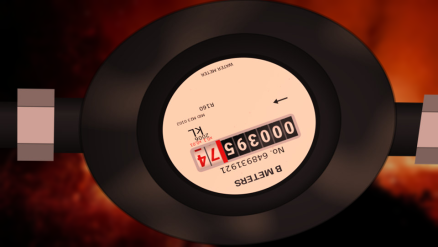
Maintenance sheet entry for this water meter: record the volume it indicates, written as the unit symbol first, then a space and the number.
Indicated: kL 395.74
